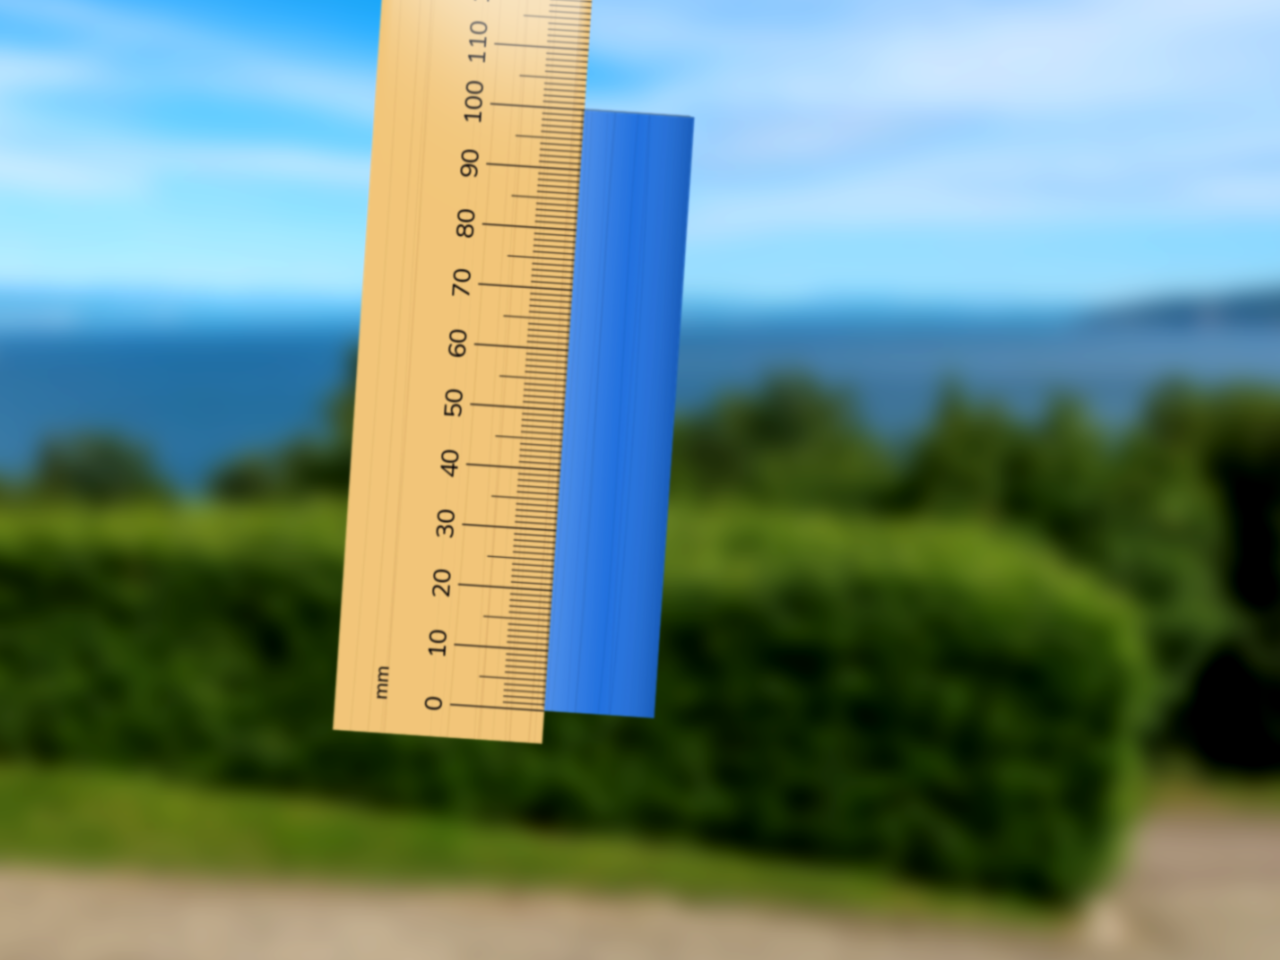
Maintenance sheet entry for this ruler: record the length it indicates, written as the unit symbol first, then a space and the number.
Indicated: mm 100
